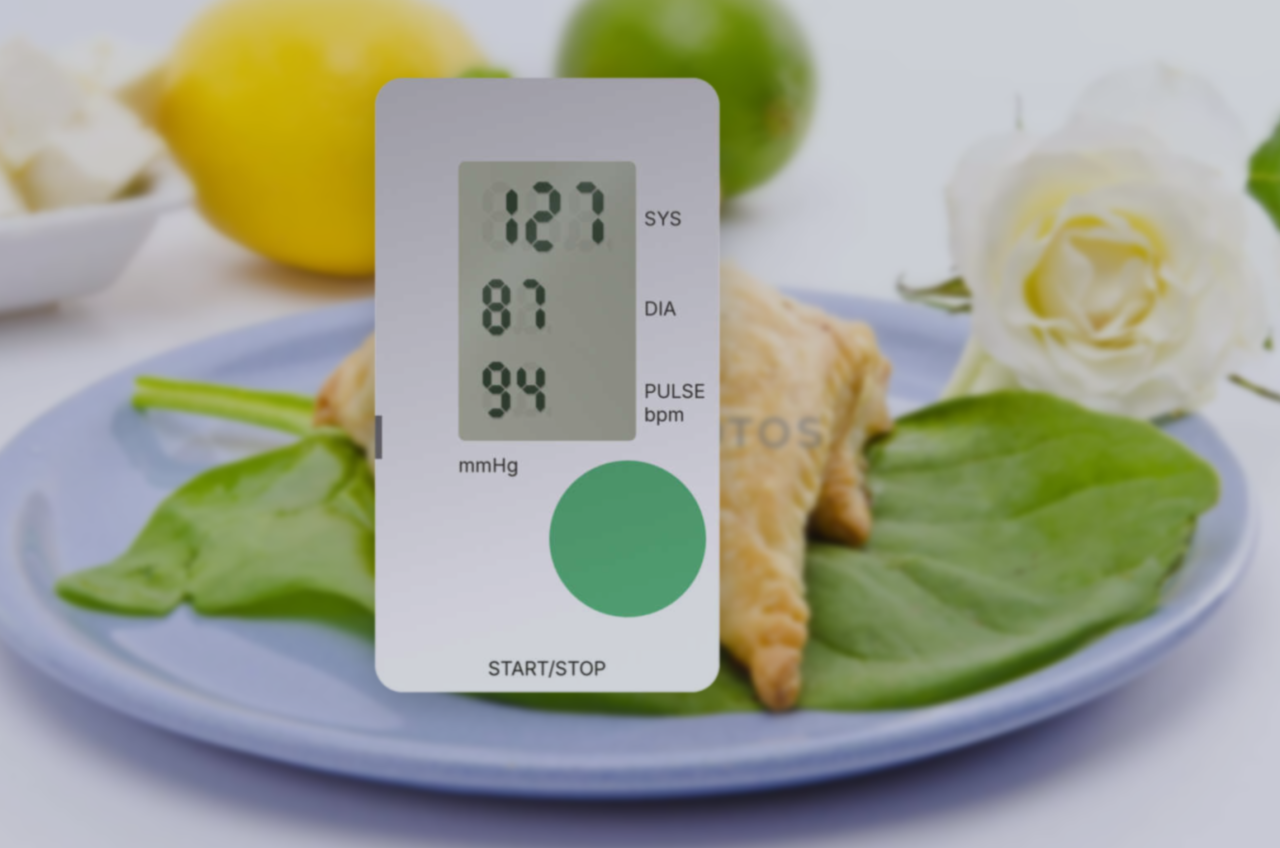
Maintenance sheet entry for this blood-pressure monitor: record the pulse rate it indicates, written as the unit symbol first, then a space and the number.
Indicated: bpm 94
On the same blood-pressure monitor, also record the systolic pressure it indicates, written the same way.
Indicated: mmHg 127
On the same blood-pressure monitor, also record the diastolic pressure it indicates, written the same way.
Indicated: mmHg 87
